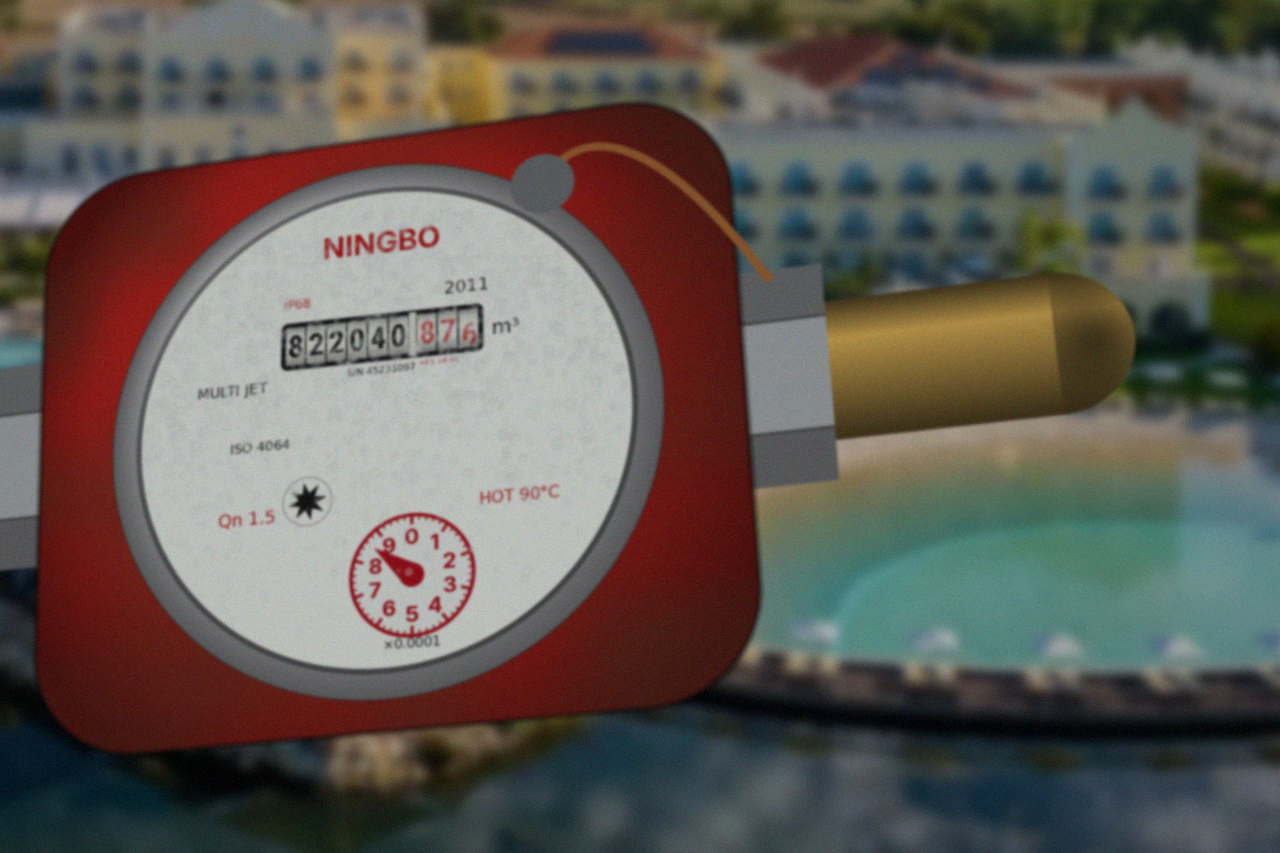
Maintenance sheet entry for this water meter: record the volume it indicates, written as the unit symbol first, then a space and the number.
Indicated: m³ 822040.8758
